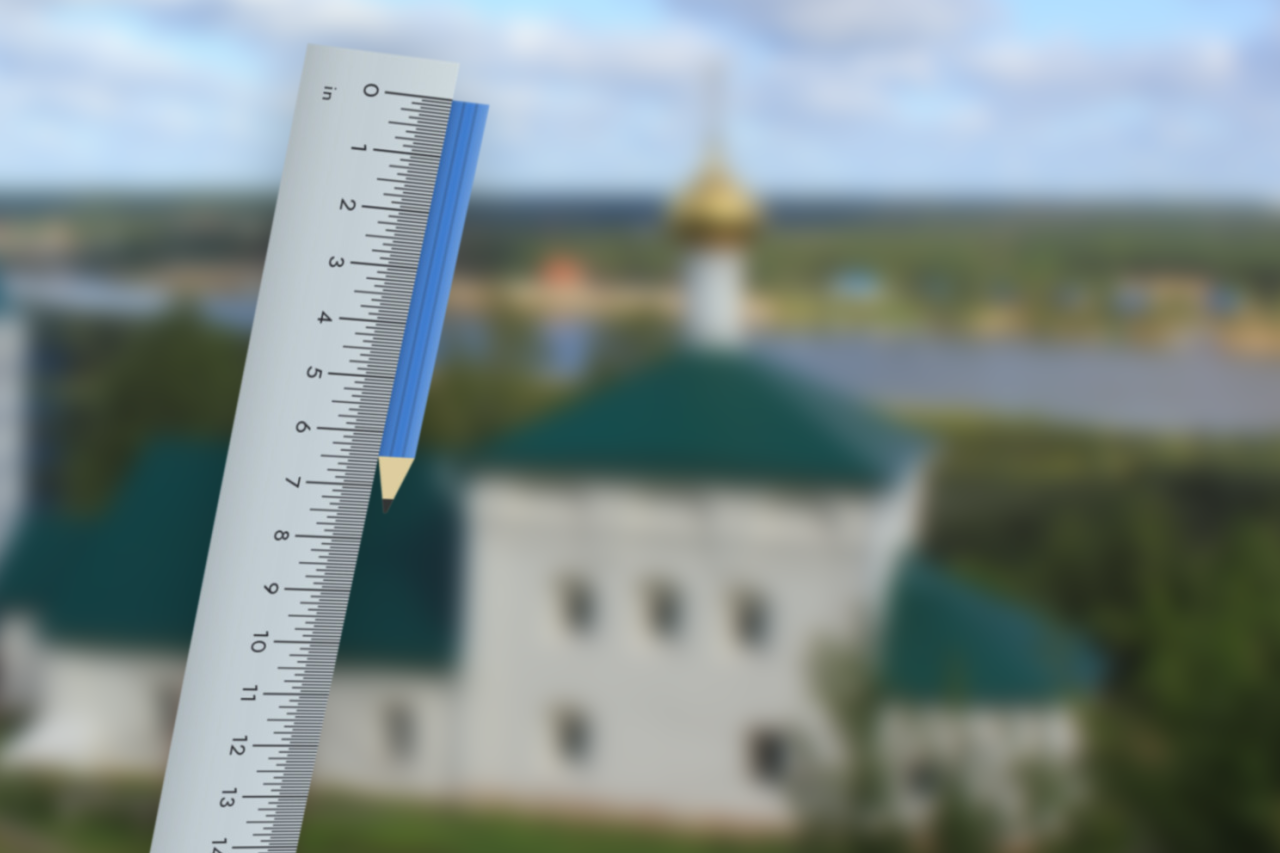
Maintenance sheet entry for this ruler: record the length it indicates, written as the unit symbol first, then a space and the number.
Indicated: in 7.5
